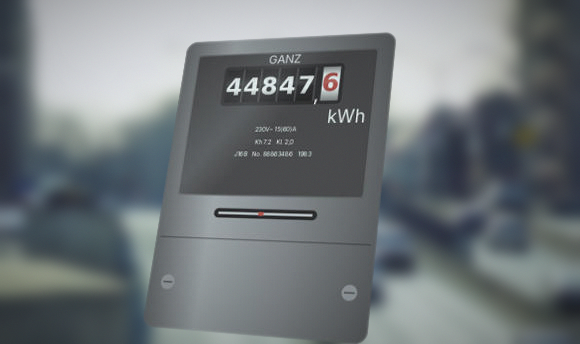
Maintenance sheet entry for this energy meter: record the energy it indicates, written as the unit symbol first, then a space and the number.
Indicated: kWh 44847.6
